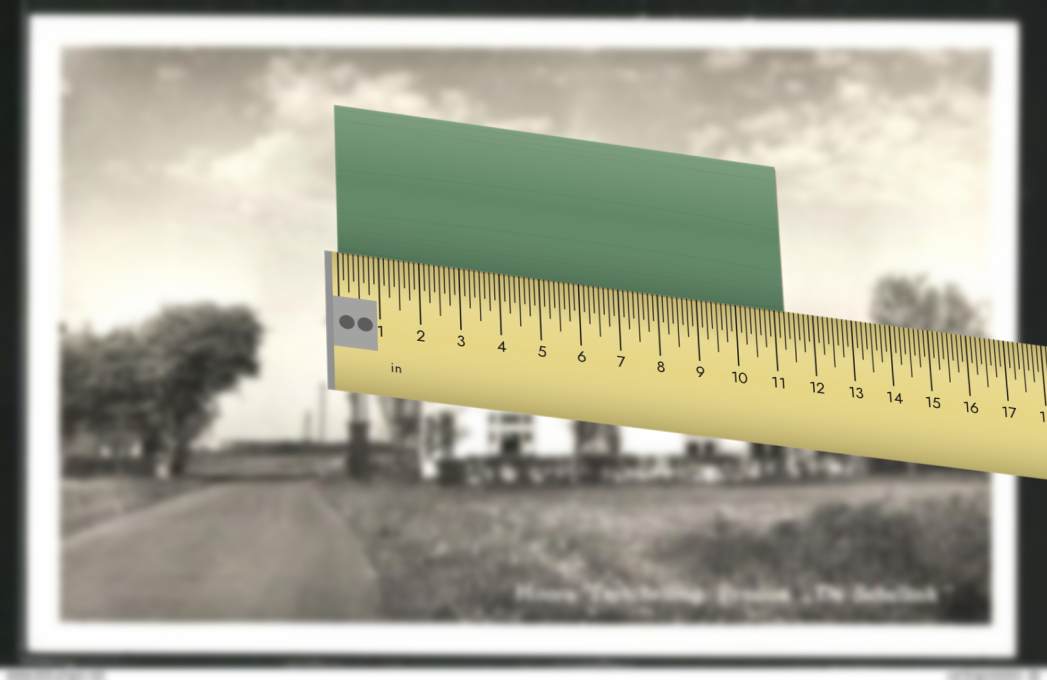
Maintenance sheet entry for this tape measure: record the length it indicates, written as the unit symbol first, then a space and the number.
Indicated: in 11.25
